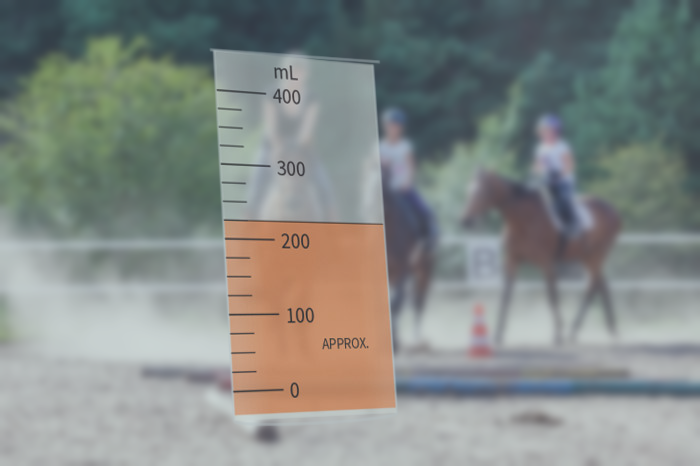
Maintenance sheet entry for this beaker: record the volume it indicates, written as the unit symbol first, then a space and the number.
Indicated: mL 225
